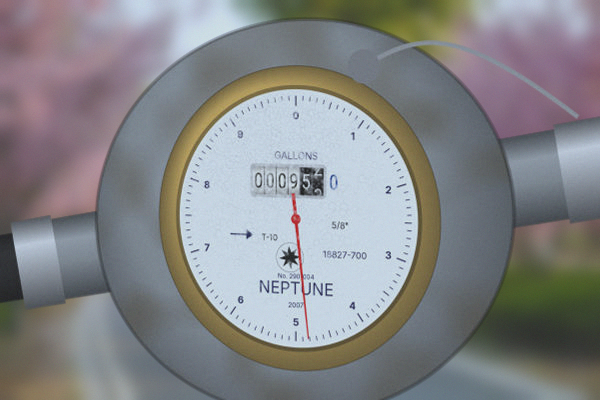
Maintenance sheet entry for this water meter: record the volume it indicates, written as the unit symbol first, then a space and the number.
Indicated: gal 9524.8
